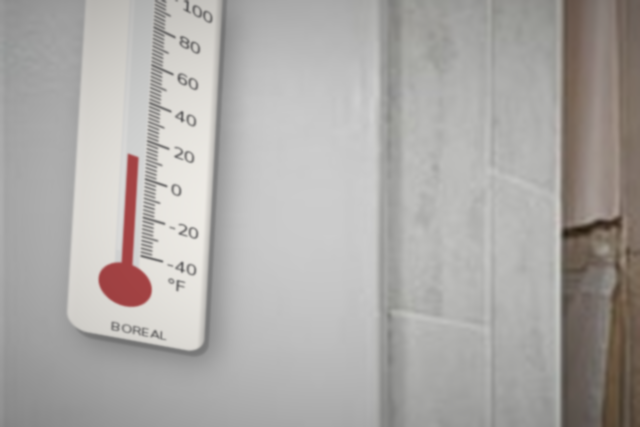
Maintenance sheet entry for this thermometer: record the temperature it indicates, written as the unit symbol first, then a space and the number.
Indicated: °F 10
